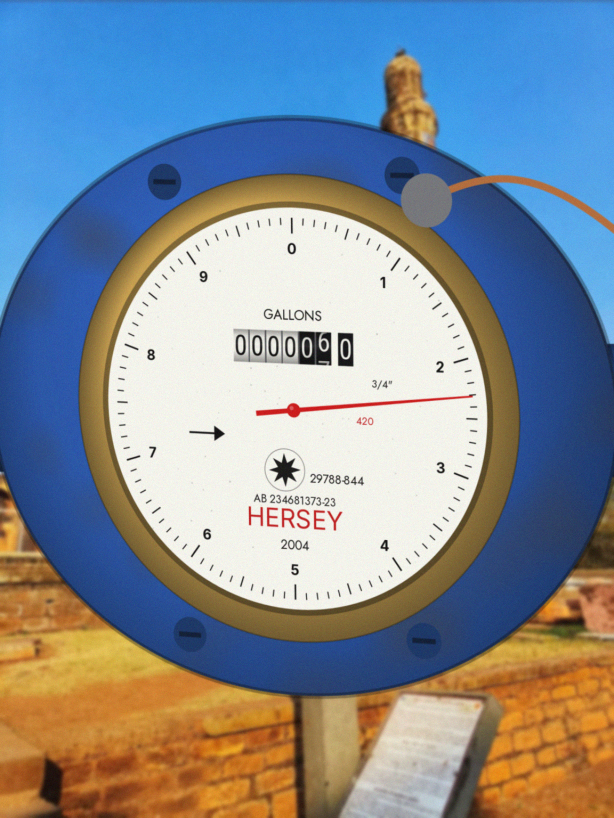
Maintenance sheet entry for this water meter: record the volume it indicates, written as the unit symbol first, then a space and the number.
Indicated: gal 62.3
